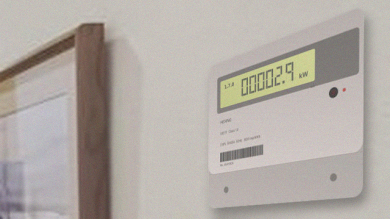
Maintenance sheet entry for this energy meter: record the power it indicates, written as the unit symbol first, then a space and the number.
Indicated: kW 2.9
